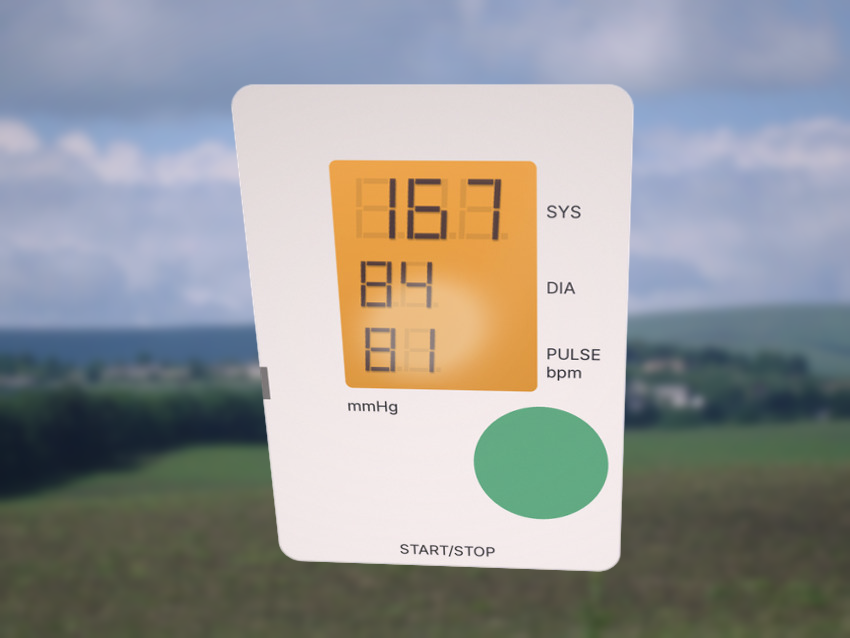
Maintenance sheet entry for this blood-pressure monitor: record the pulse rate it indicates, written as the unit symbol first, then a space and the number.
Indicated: bpm 81
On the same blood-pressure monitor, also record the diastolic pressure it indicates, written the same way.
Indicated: mmHg 84
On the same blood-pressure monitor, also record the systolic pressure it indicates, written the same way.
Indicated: mmHg 167
